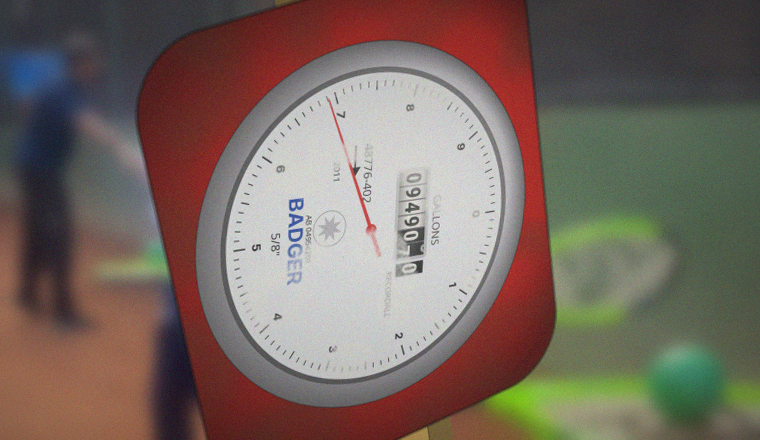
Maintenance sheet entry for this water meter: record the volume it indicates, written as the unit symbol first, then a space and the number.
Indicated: gal 949066.9
